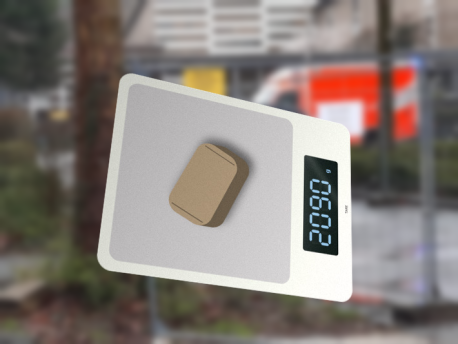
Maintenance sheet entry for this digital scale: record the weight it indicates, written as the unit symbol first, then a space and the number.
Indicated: g 2090
